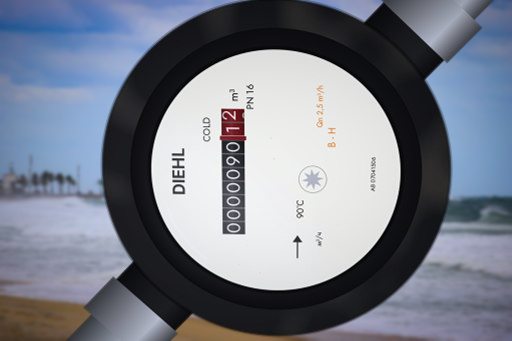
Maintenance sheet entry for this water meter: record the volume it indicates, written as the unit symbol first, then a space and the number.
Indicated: m³ 90.12
